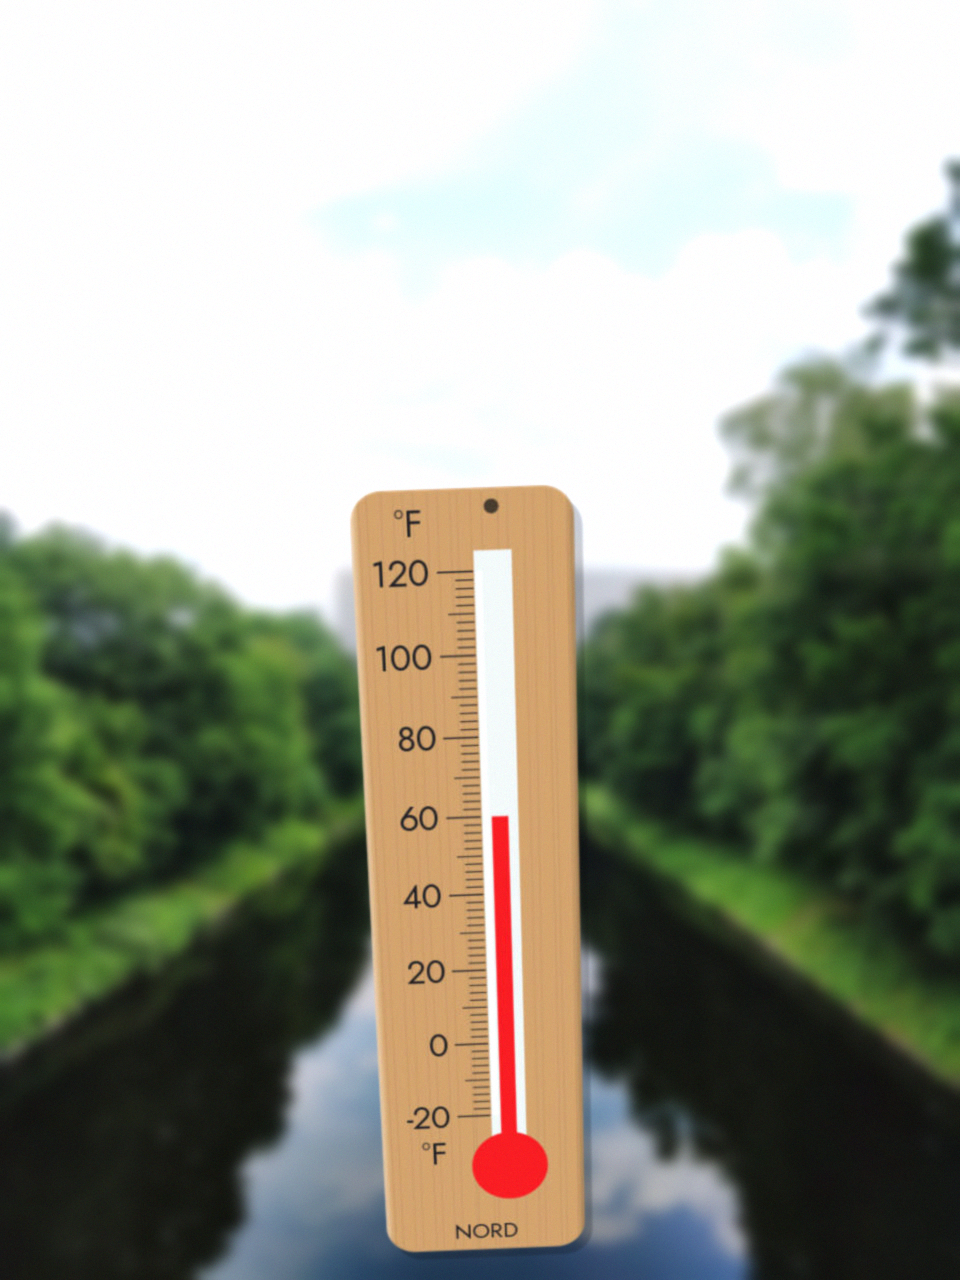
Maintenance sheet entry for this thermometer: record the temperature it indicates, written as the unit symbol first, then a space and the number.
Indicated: °F 60
